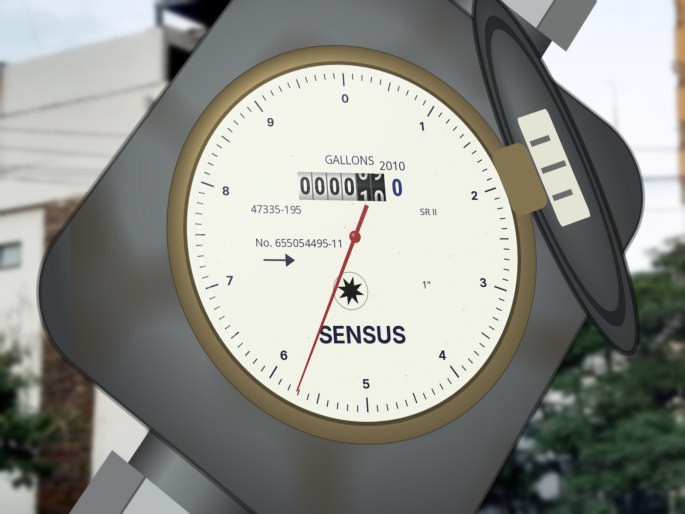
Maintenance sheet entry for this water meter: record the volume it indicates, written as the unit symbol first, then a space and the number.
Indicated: gal 95.7
